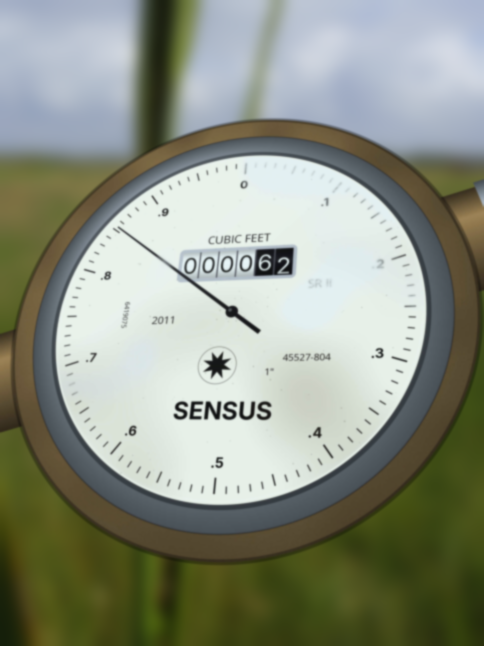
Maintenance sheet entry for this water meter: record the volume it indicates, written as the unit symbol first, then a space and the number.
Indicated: ft³ 61.85
